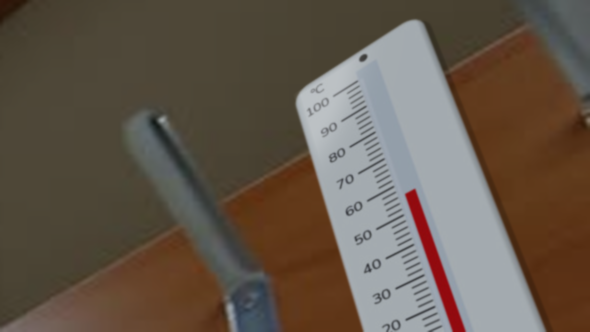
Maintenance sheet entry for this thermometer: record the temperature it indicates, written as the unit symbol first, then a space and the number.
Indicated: °C 56
